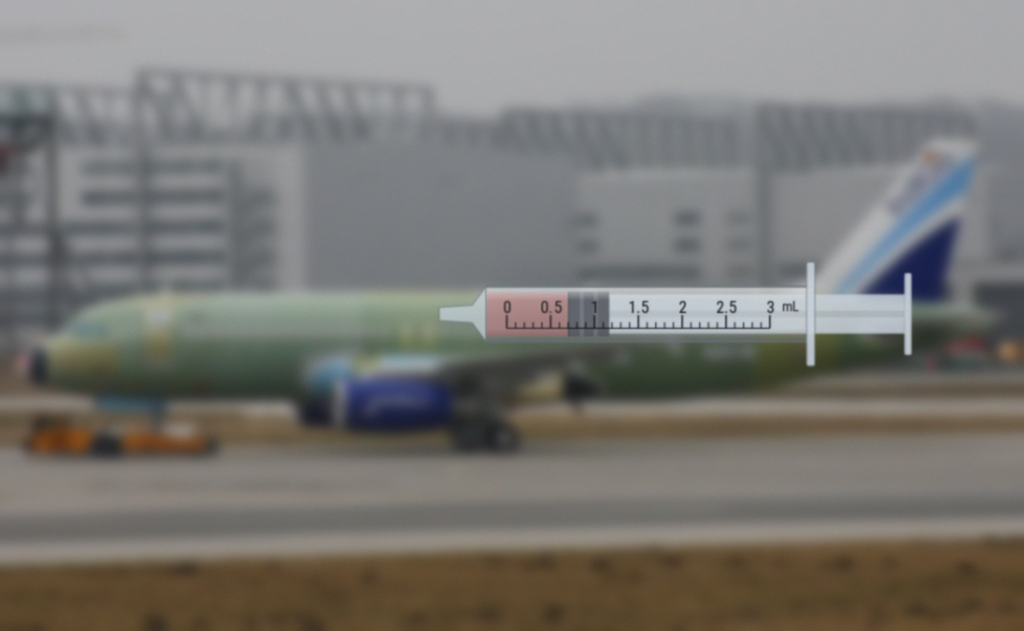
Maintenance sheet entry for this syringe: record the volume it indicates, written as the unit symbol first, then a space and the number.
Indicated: mL 0.7
